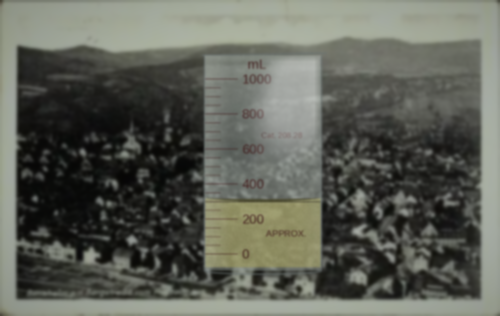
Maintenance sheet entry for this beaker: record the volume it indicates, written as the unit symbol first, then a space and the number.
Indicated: mL 300
